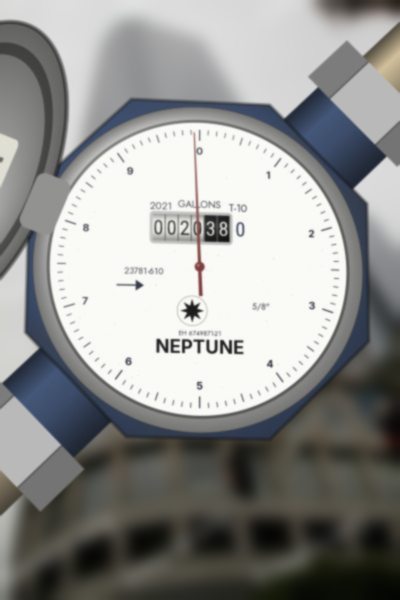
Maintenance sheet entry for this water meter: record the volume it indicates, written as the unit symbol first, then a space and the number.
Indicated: gal 20379.9
